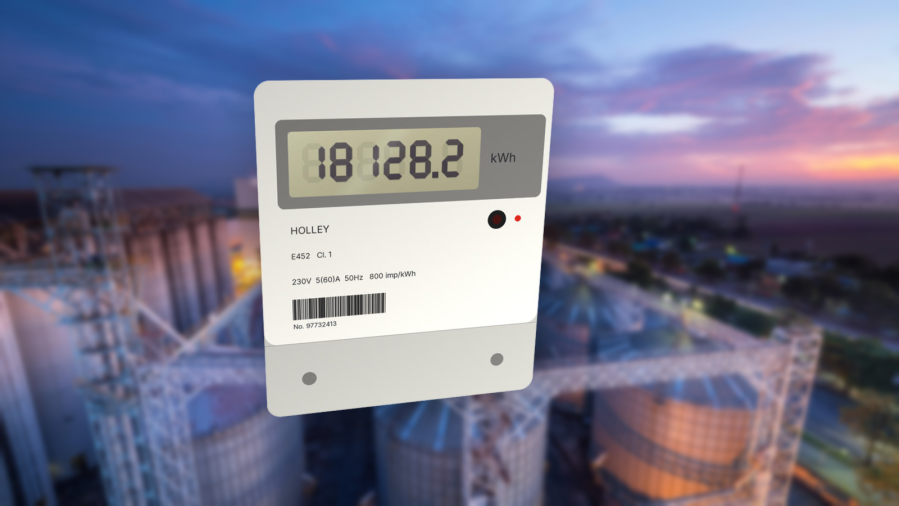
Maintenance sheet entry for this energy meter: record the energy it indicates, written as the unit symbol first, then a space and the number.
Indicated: kWh 18128.2
